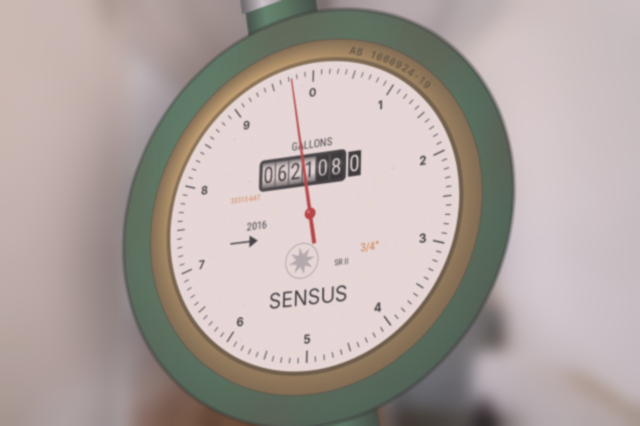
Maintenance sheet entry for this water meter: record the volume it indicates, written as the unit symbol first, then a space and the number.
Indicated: gal 621079.7
